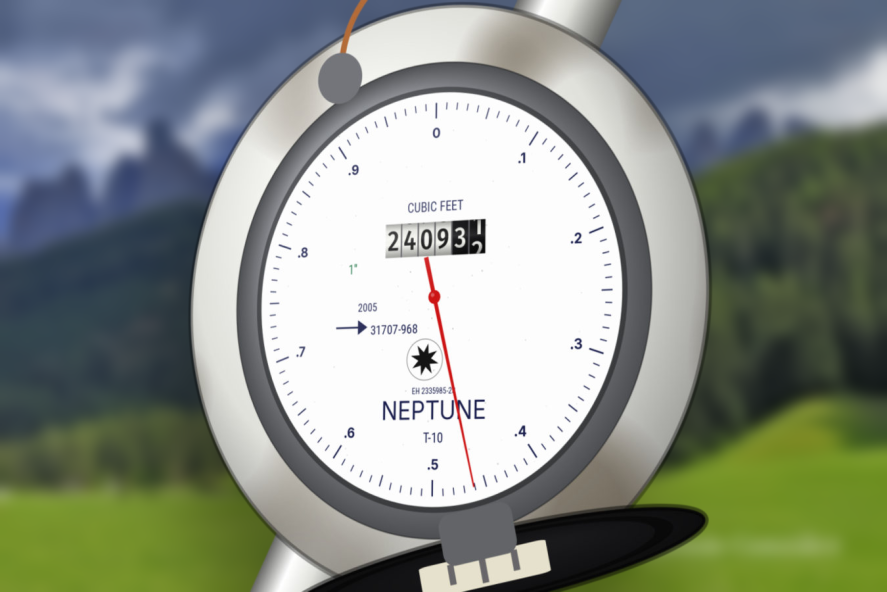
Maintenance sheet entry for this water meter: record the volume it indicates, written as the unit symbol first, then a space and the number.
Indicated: ft³ 240931.46
